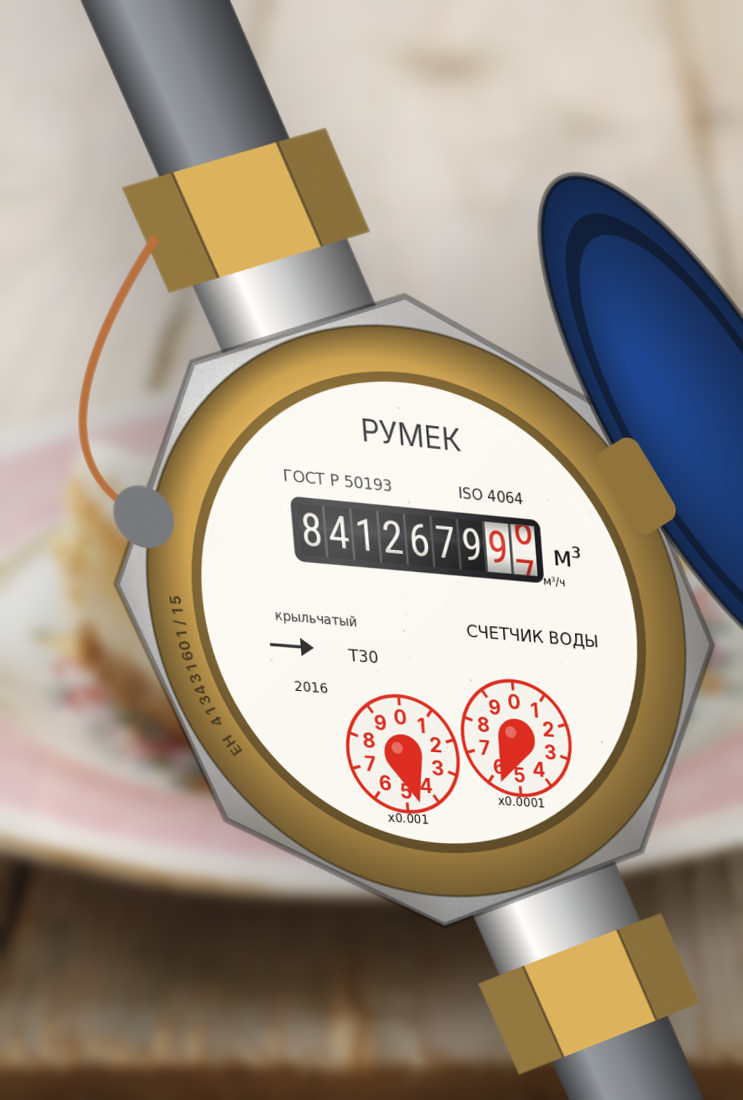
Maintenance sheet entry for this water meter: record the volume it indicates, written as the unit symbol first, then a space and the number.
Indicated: m³ 8412679.9645
